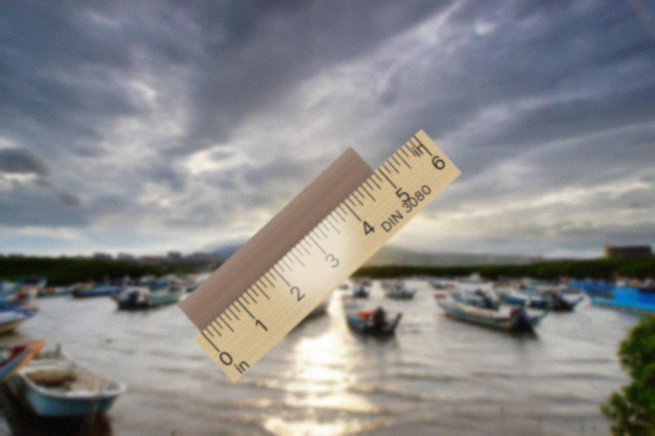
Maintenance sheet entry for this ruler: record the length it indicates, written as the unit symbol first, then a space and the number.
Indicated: in 4.875
